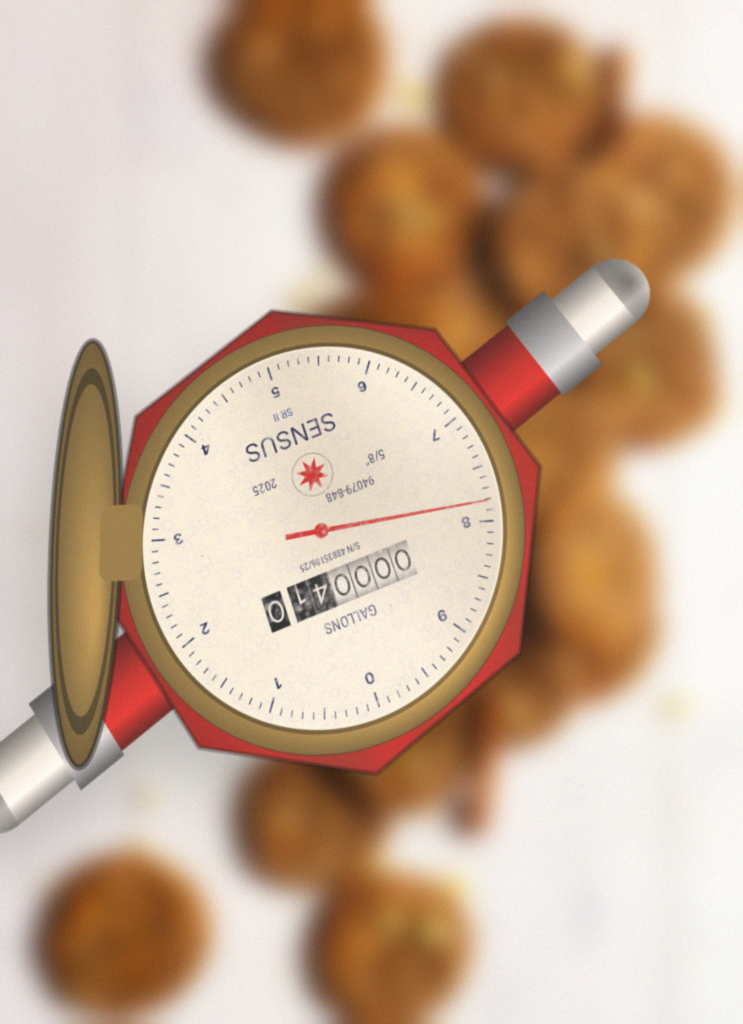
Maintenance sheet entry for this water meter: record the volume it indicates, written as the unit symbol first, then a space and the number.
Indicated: gal 407.8
